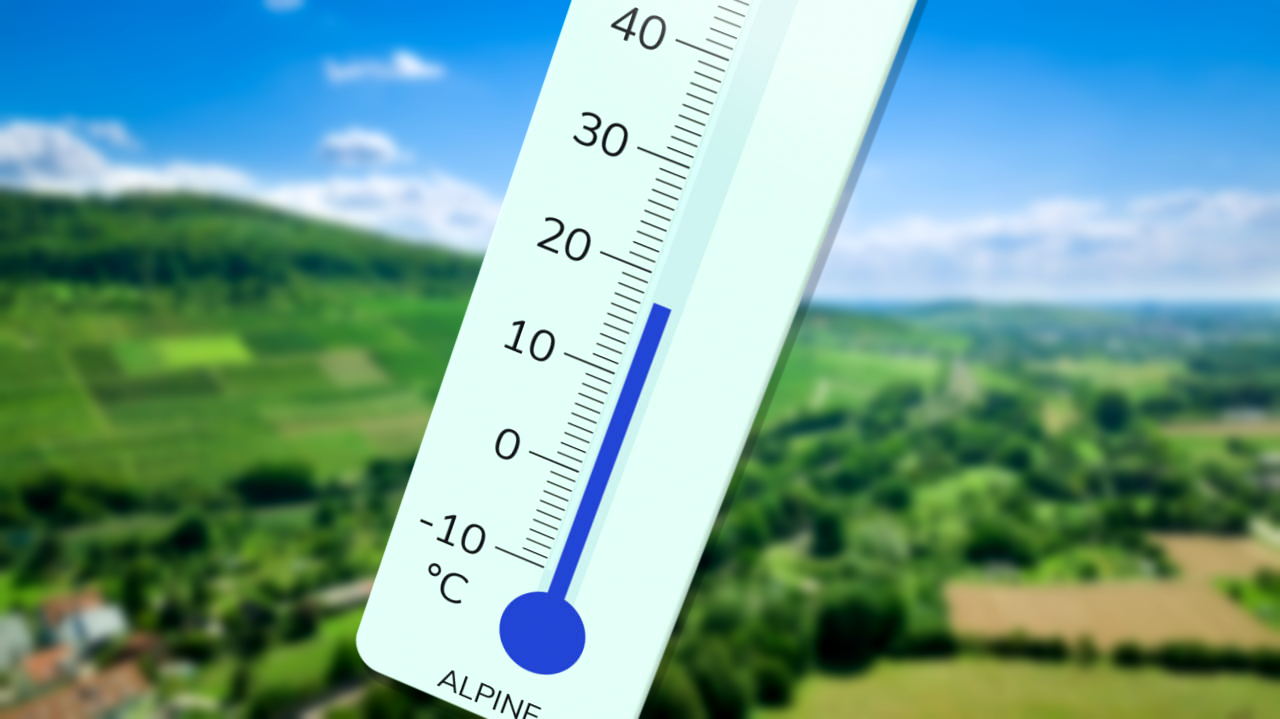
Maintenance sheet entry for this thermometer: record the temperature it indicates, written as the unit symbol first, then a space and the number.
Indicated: °C 17.5
